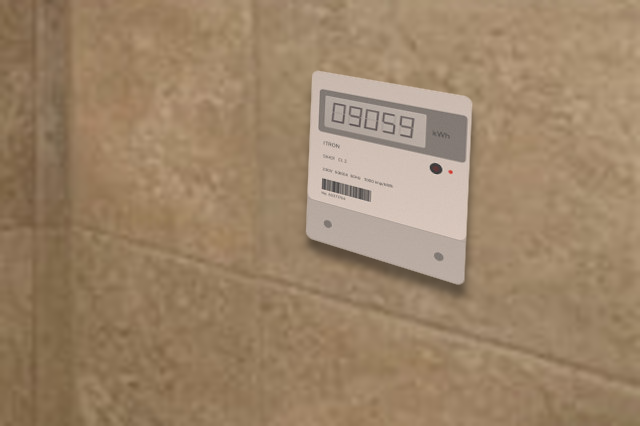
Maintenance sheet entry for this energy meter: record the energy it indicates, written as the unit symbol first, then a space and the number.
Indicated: kWh 9059
